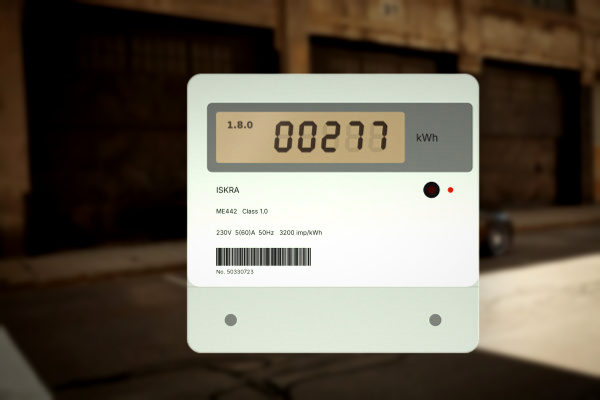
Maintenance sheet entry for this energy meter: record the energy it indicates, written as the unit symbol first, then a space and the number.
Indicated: kWh 277
